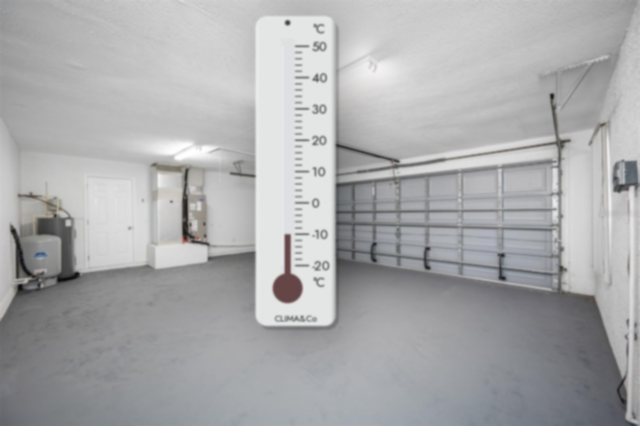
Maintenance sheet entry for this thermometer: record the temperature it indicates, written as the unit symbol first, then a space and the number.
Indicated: °C -10
